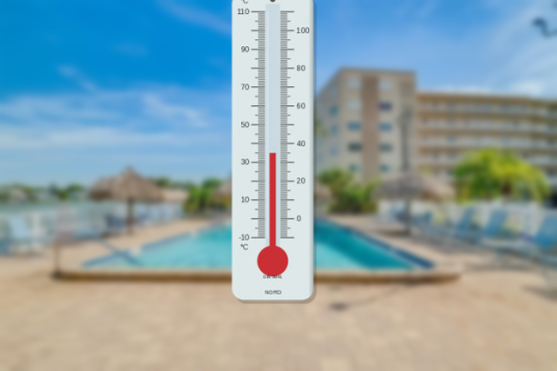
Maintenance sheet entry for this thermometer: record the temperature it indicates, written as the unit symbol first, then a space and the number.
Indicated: °C 35
